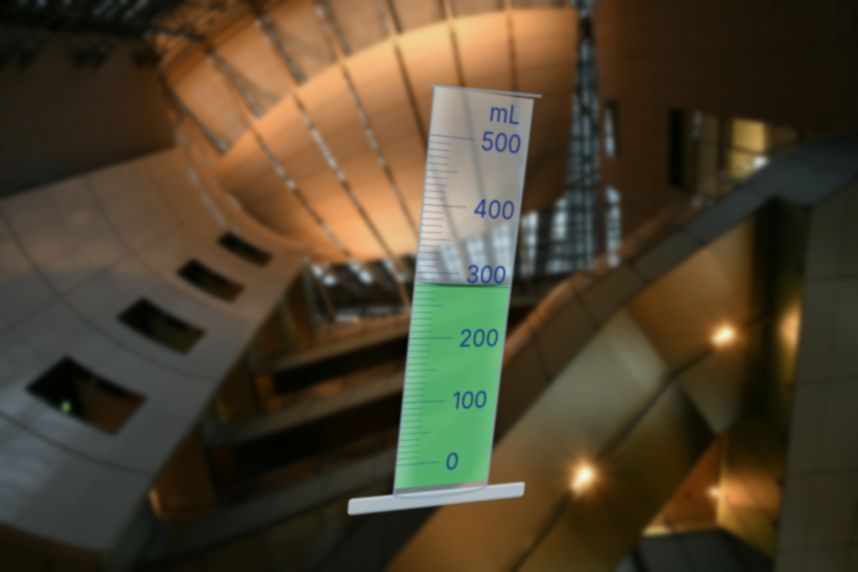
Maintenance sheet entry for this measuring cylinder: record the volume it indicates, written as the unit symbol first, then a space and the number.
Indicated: mL 280
